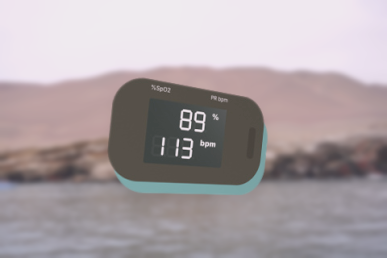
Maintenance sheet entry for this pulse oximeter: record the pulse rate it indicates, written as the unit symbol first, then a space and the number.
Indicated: bpm 113
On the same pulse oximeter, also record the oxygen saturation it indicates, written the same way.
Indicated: % 89
